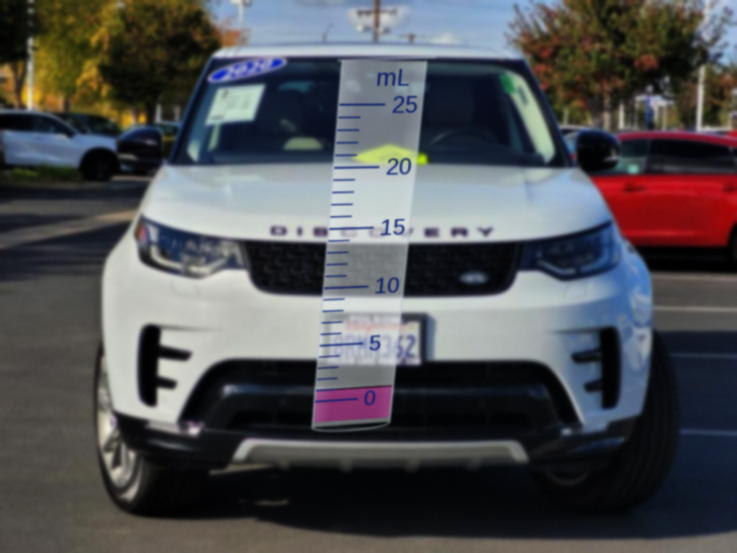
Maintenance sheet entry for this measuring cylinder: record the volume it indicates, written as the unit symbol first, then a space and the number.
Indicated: mL 1
